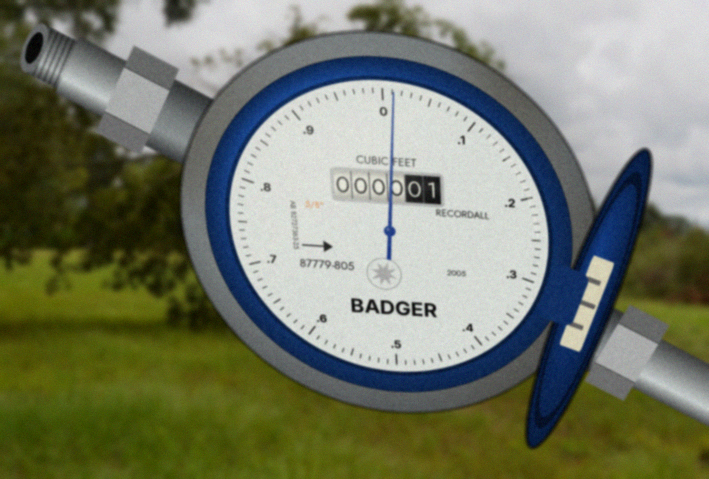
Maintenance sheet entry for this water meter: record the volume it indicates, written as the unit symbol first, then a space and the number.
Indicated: ft³ 1.01
